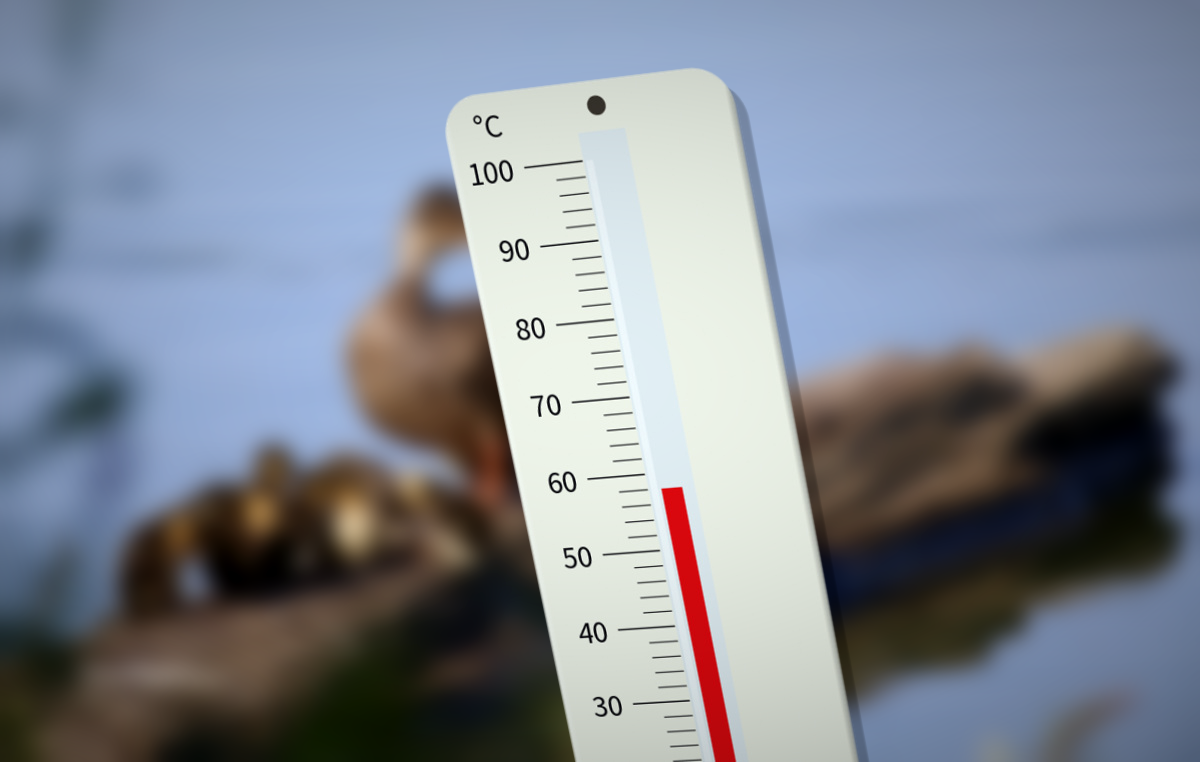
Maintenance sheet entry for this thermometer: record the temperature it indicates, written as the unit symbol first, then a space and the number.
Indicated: °C 58
